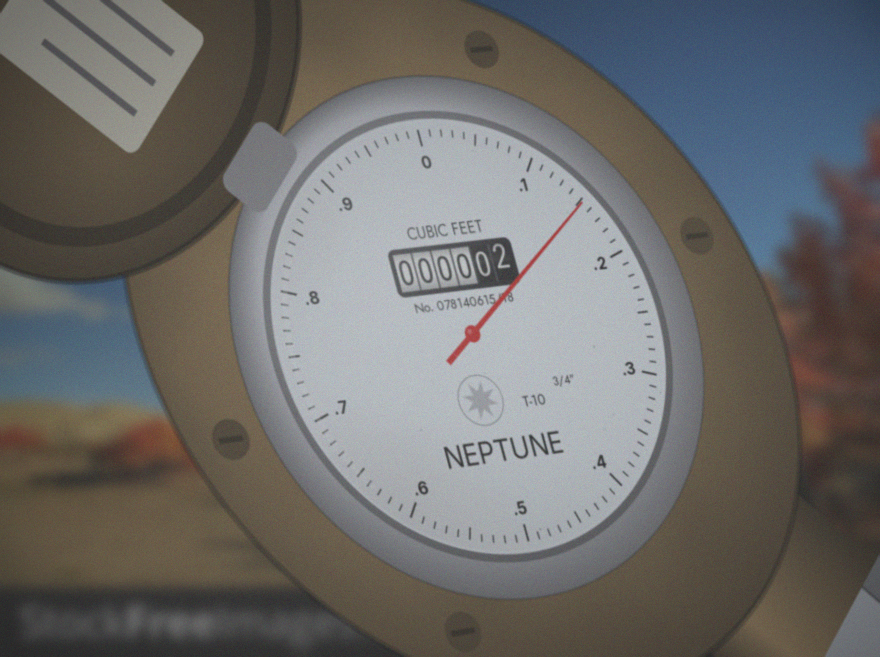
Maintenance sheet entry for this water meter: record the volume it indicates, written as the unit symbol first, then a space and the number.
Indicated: ft³ 2.15
